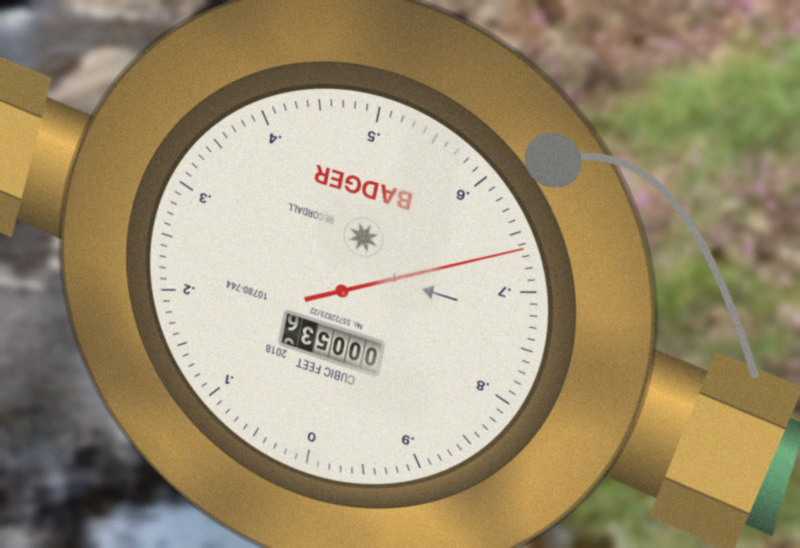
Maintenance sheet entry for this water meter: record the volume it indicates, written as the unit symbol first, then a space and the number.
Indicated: ft³ 535.66
